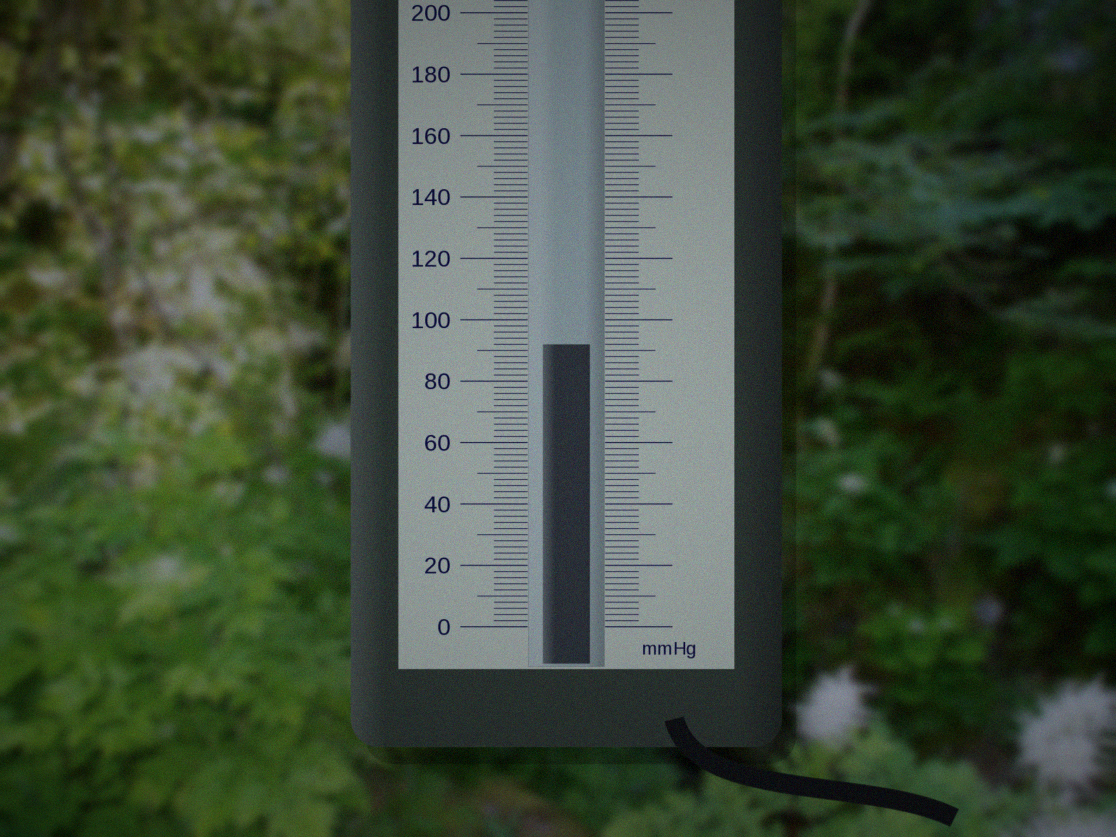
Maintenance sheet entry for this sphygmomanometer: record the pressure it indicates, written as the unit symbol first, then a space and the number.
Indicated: mmHg 92
